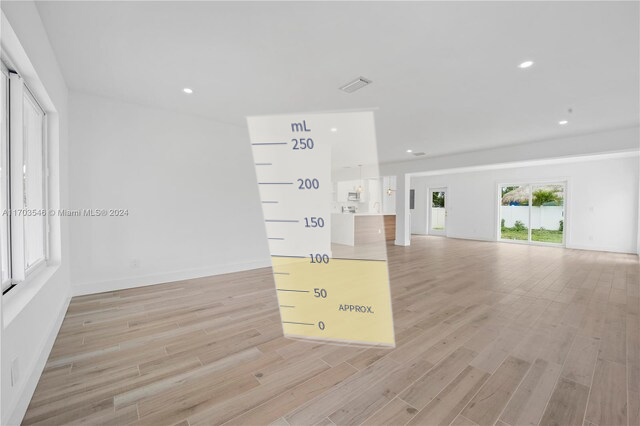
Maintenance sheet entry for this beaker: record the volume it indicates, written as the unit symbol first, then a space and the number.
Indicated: mL 100
